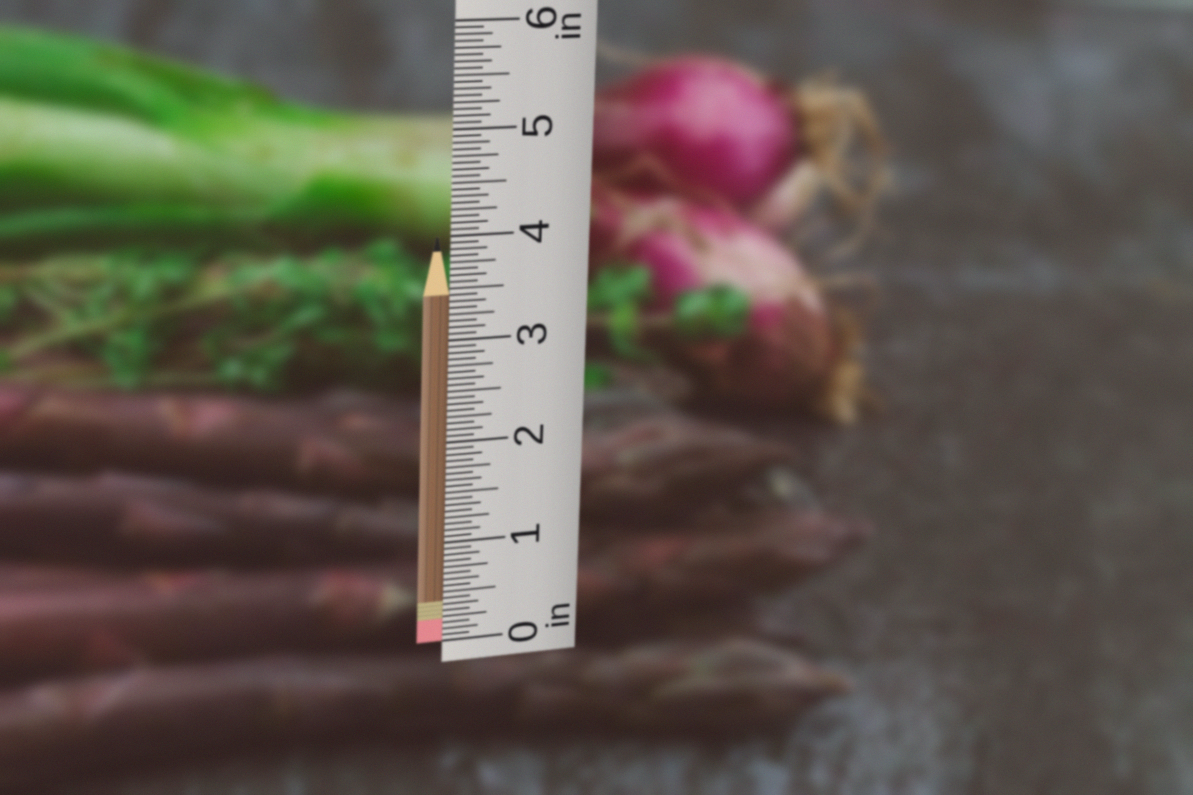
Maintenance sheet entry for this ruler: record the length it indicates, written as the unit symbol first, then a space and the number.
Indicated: in 4
